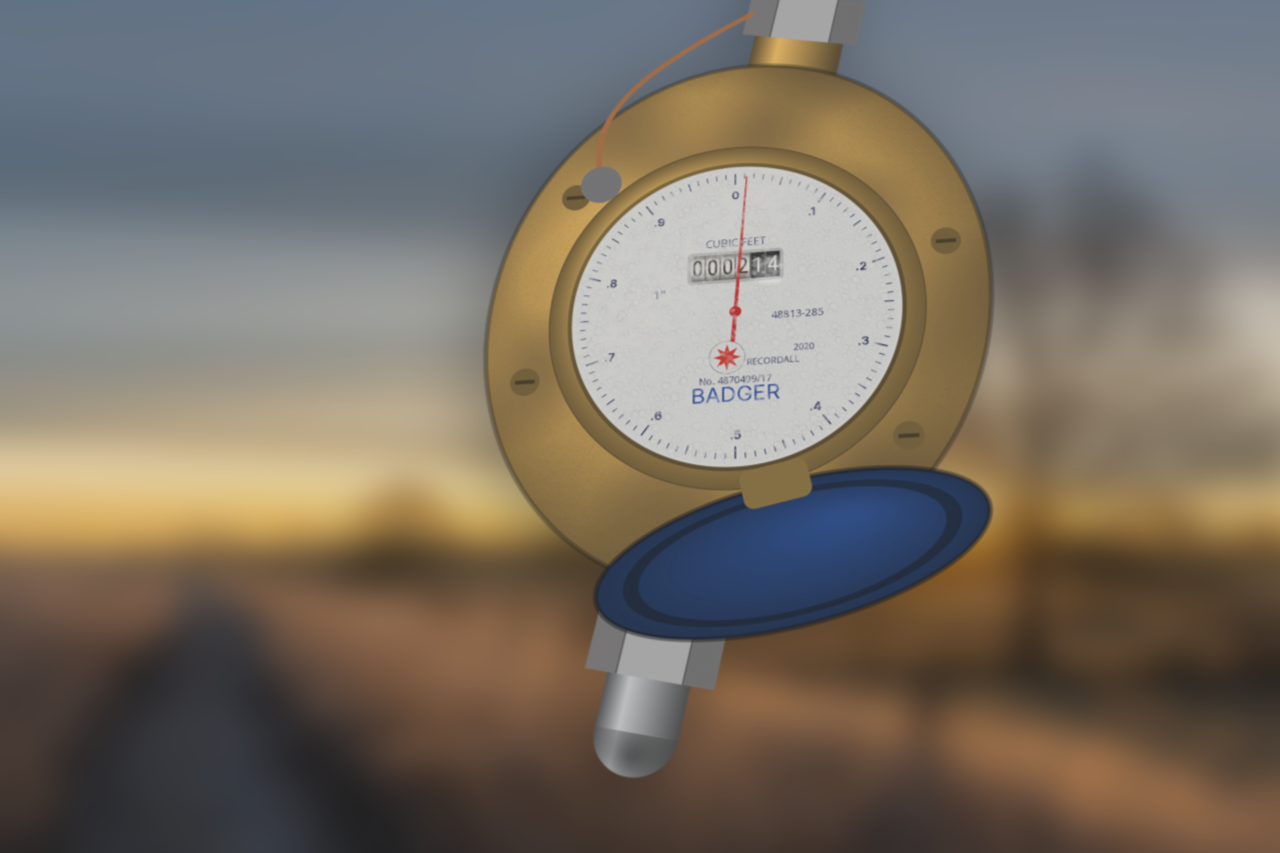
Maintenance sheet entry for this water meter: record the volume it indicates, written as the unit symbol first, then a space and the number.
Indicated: ft³ 214.01
